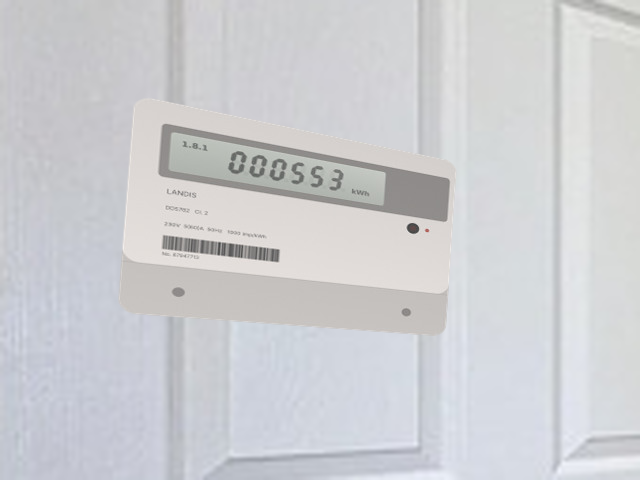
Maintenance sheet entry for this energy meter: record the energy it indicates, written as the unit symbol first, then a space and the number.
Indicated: kWh 553
